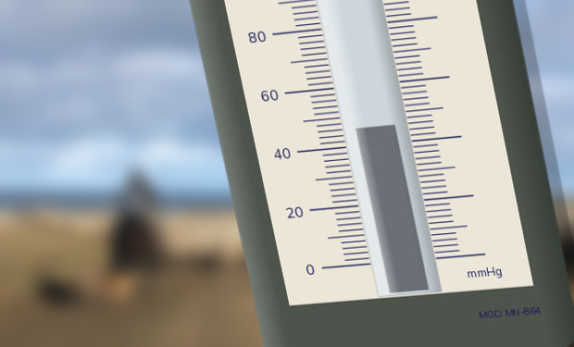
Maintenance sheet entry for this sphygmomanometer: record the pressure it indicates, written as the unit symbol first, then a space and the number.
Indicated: mmHg 46
